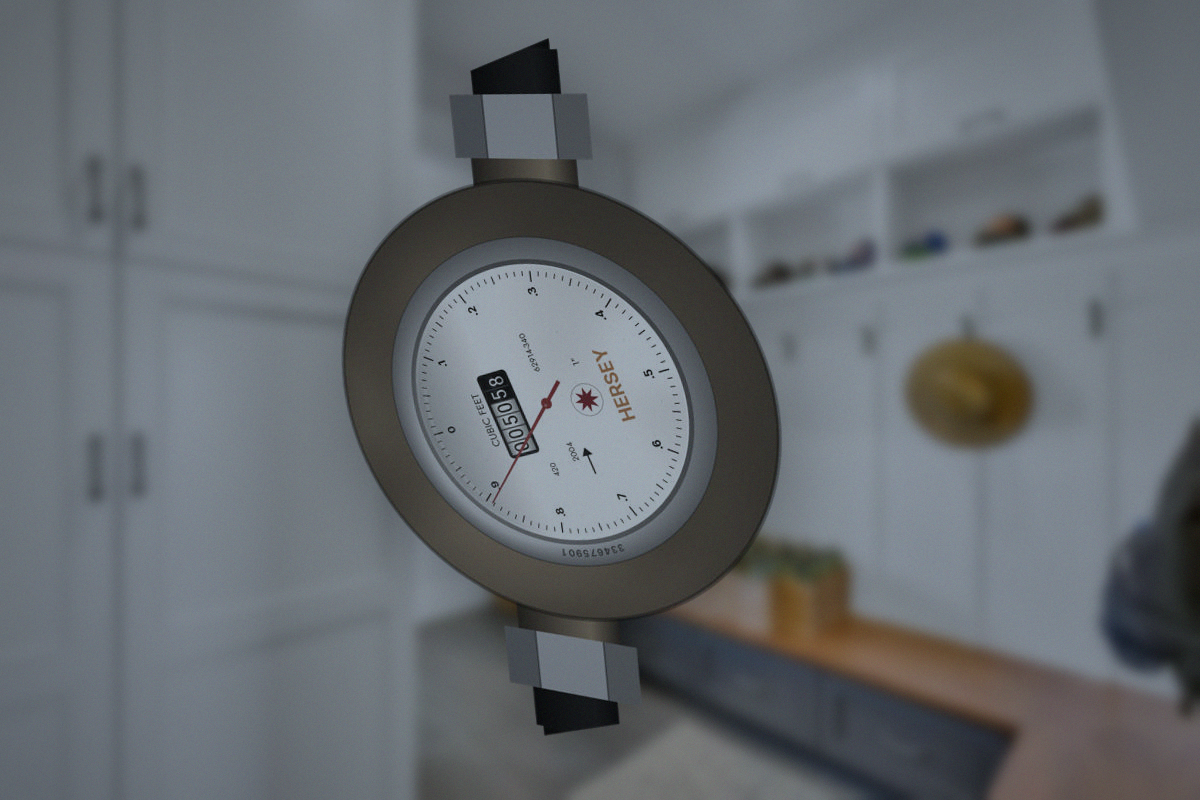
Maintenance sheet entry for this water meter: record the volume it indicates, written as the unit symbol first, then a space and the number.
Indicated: ft³ 5057.89
